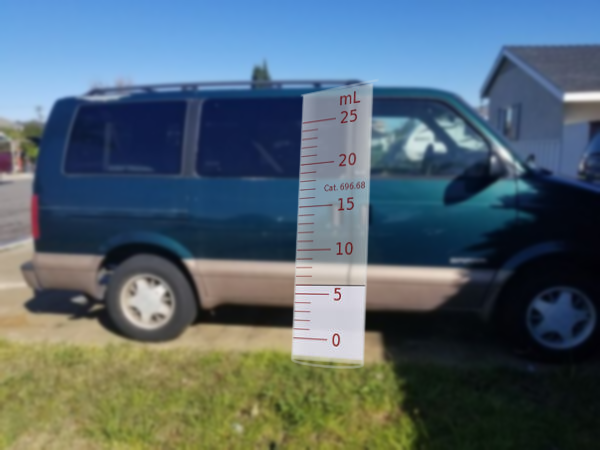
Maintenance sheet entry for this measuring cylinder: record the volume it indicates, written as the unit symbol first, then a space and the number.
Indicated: mL 6
